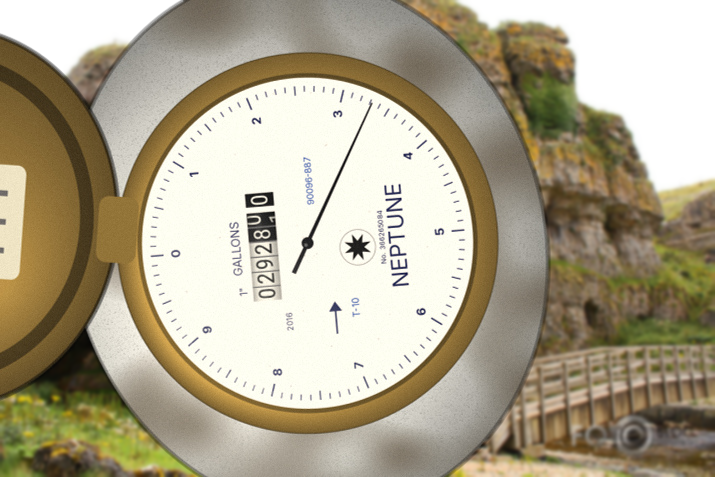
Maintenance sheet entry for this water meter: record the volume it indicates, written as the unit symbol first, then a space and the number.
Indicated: gal 292803.3
